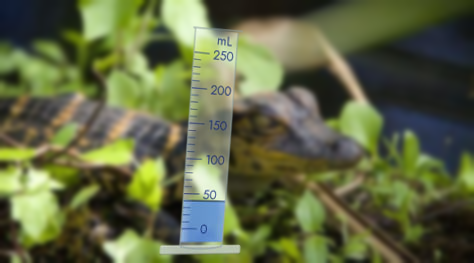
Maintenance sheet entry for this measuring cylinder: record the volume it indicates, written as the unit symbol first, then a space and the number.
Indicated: mL 40
